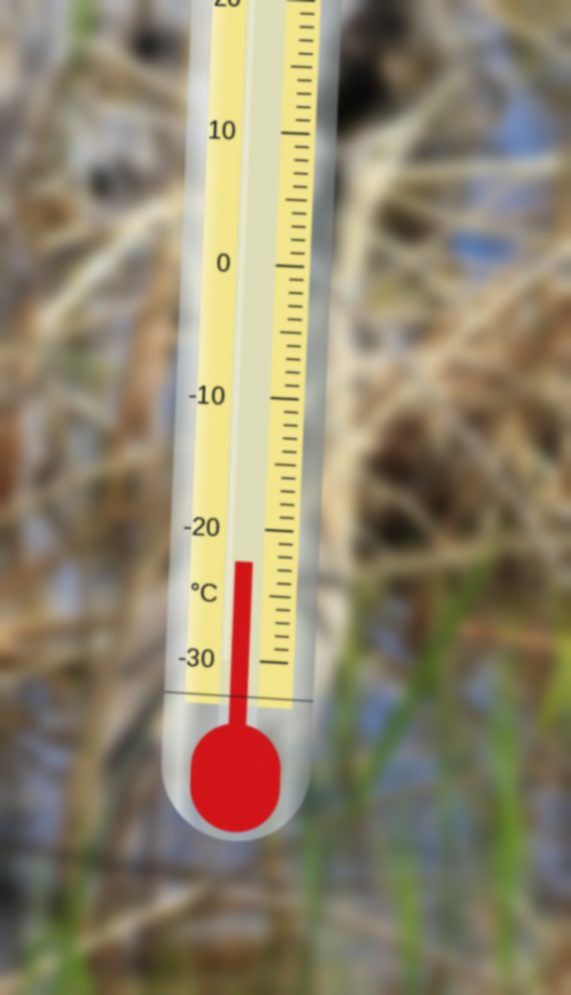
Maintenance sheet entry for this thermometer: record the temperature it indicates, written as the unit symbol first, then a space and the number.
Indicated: °C -22.5
